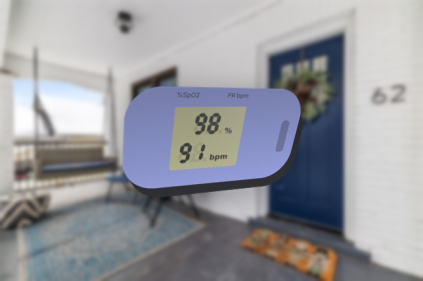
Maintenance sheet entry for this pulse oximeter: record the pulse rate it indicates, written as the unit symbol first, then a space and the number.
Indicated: bpm 91
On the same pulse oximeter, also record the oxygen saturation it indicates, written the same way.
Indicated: % 98
